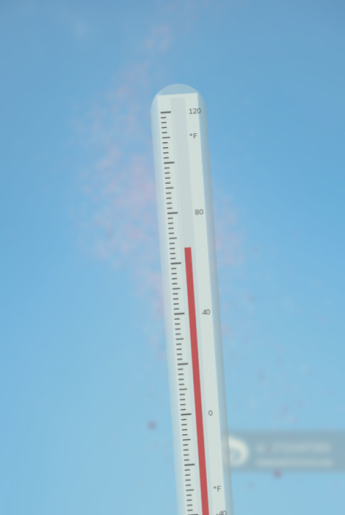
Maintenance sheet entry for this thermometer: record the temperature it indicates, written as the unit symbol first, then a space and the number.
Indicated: °F 66
